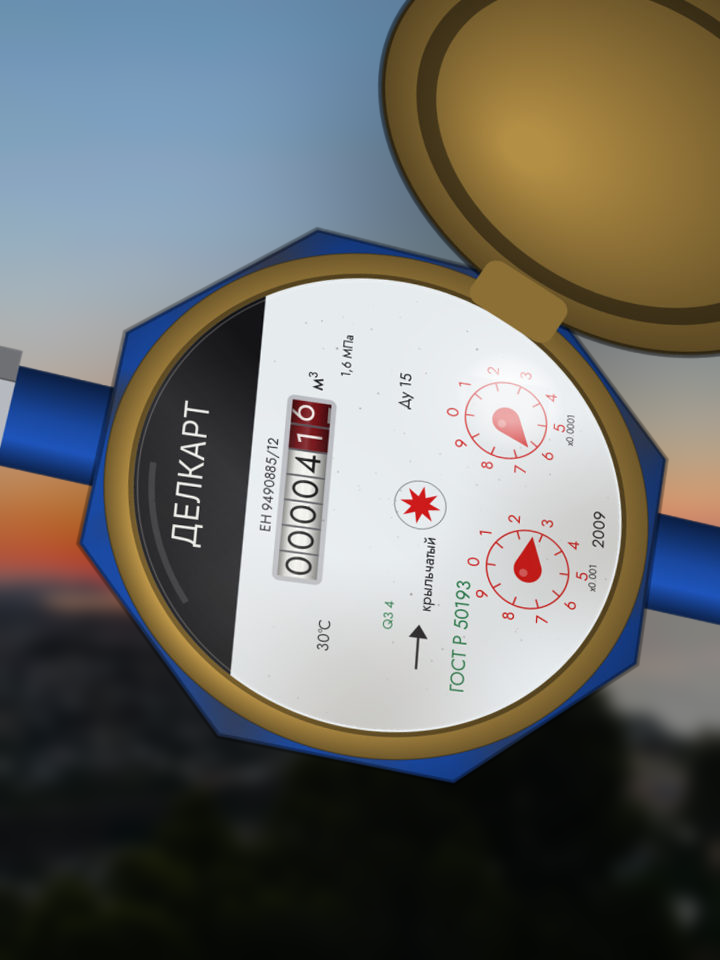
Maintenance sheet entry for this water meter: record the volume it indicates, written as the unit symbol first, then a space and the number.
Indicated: m³ 4.1626
